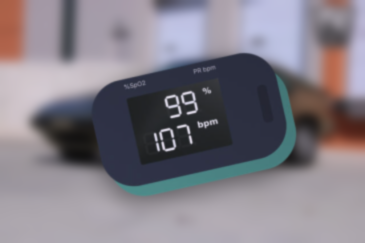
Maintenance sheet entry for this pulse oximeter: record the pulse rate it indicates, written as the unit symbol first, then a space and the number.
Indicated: bpm 107
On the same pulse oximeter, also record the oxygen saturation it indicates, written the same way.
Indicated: % 99
